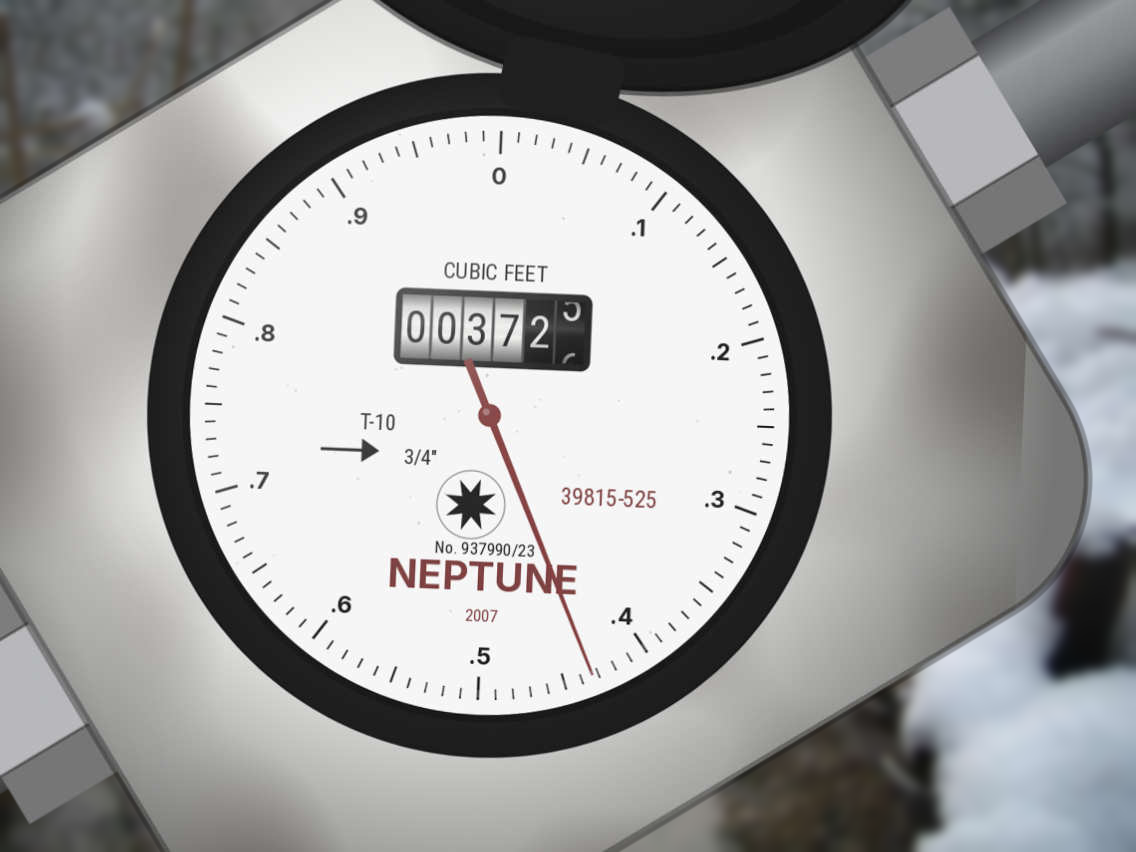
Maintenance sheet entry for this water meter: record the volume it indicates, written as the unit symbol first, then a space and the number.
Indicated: ft³ 3725.43
